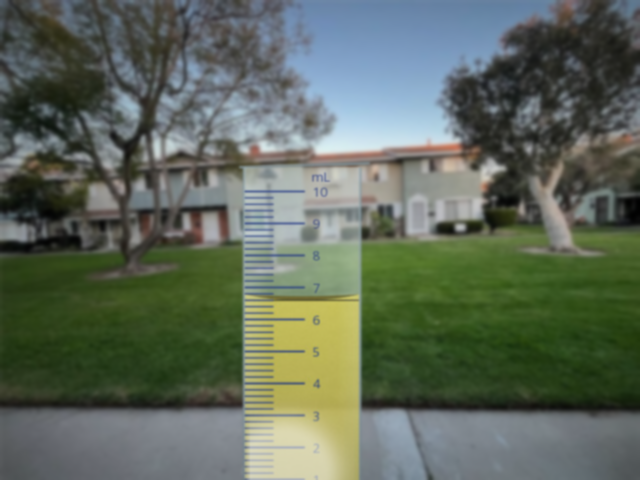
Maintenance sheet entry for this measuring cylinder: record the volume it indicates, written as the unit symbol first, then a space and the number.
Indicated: mL 6.6
